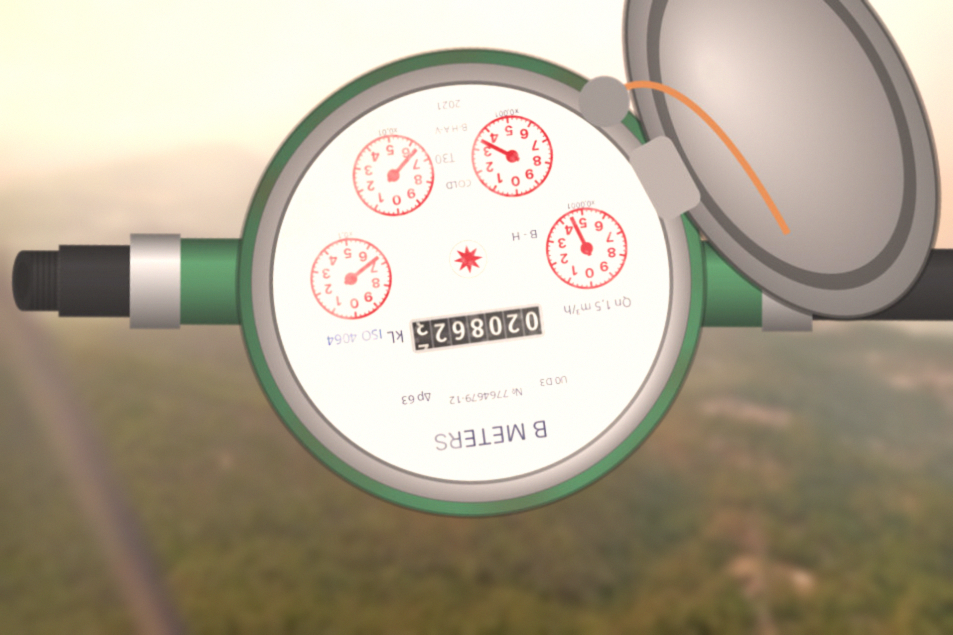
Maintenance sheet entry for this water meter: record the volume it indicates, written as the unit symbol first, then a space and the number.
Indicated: kL 208622.6634
